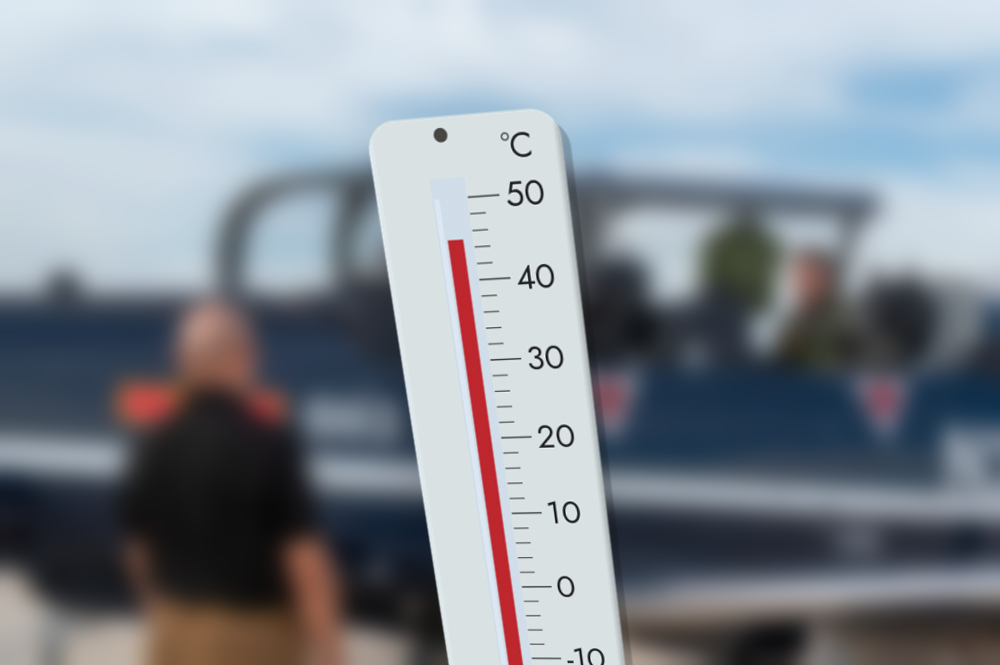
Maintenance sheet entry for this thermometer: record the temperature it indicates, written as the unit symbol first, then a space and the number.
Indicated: °C 45
